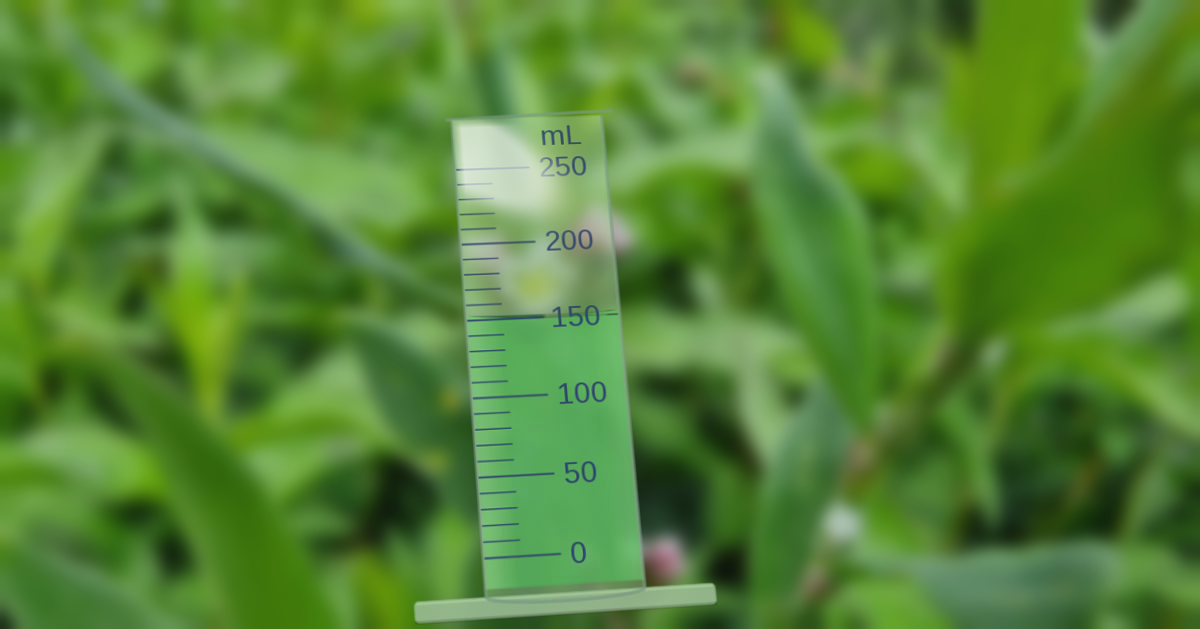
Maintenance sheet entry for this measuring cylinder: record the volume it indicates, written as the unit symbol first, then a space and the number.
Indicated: mL 150
